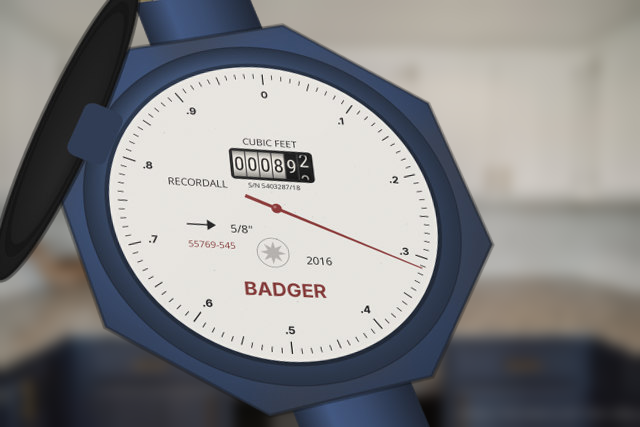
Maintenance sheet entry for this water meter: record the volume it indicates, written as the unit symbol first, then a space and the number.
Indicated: ft³ 892.31
